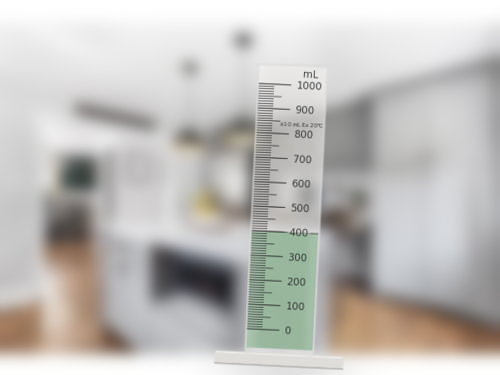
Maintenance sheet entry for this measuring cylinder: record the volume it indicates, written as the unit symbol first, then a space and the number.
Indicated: mL 400
